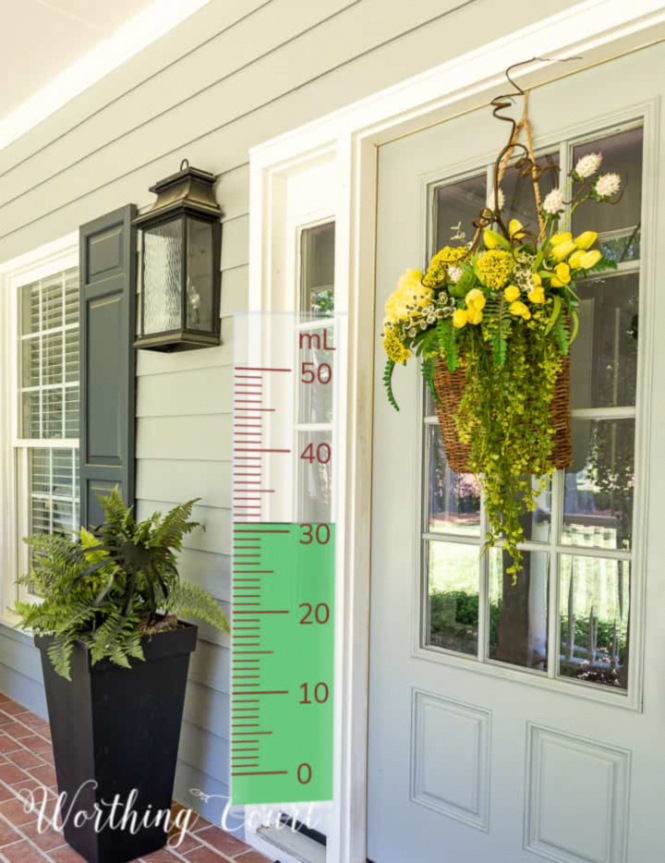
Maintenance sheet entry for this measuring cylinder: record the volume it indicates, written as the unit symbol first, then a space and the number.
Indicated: mL 31
